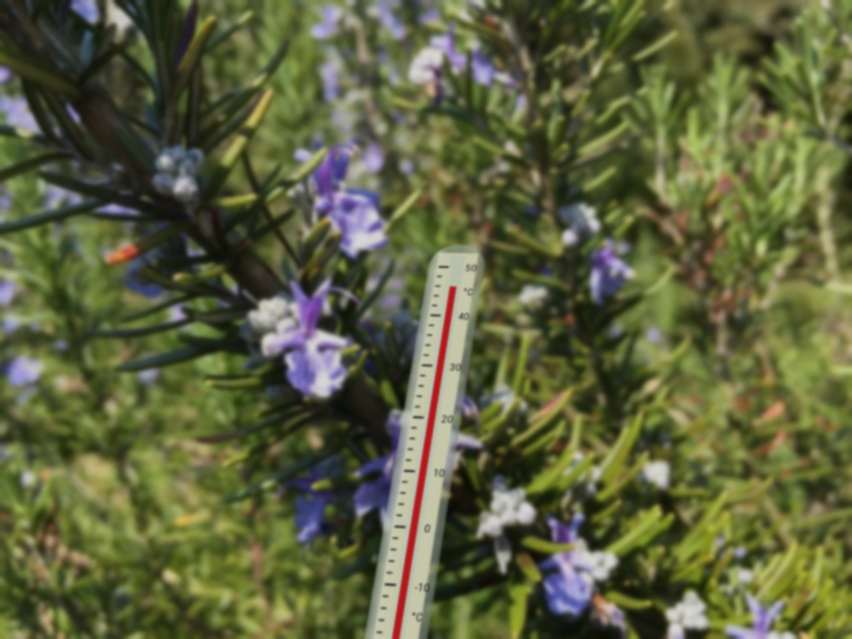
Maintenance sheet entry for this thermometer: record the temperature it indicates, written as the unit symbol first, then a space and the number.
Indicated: °C 46
